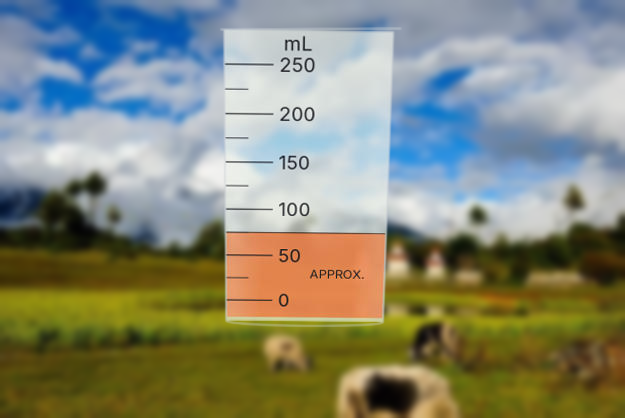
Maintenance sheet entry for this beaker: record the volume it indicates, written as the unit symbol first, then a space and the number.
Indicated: mL 75
